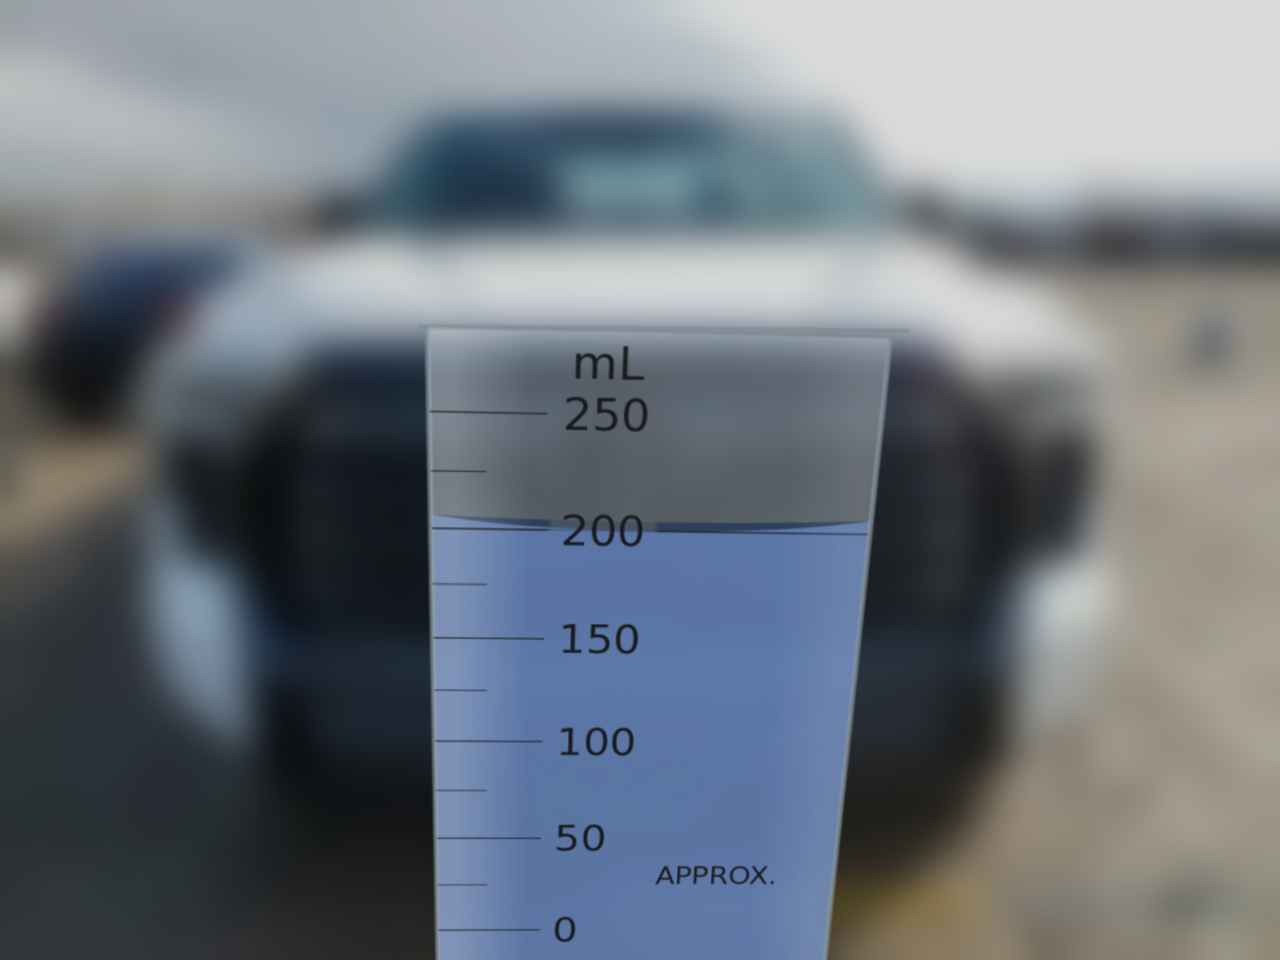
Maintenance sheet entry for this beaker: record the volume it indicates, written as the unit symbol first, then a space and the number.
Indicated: mL 200
